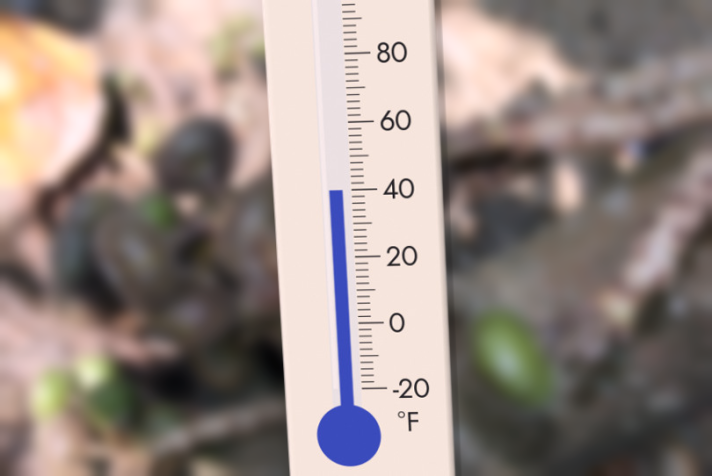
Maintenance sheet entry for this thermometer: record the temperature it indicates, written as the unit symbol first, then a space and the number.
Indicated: °F 40
